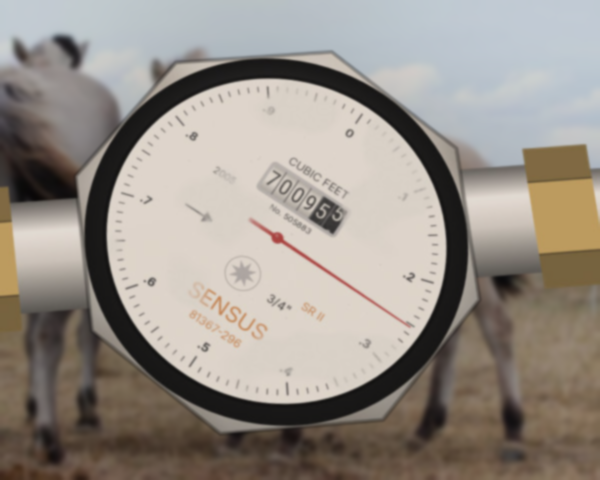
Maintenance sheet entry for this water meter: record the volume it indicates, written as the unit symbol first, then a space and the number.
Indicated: ft³ 700955.25
